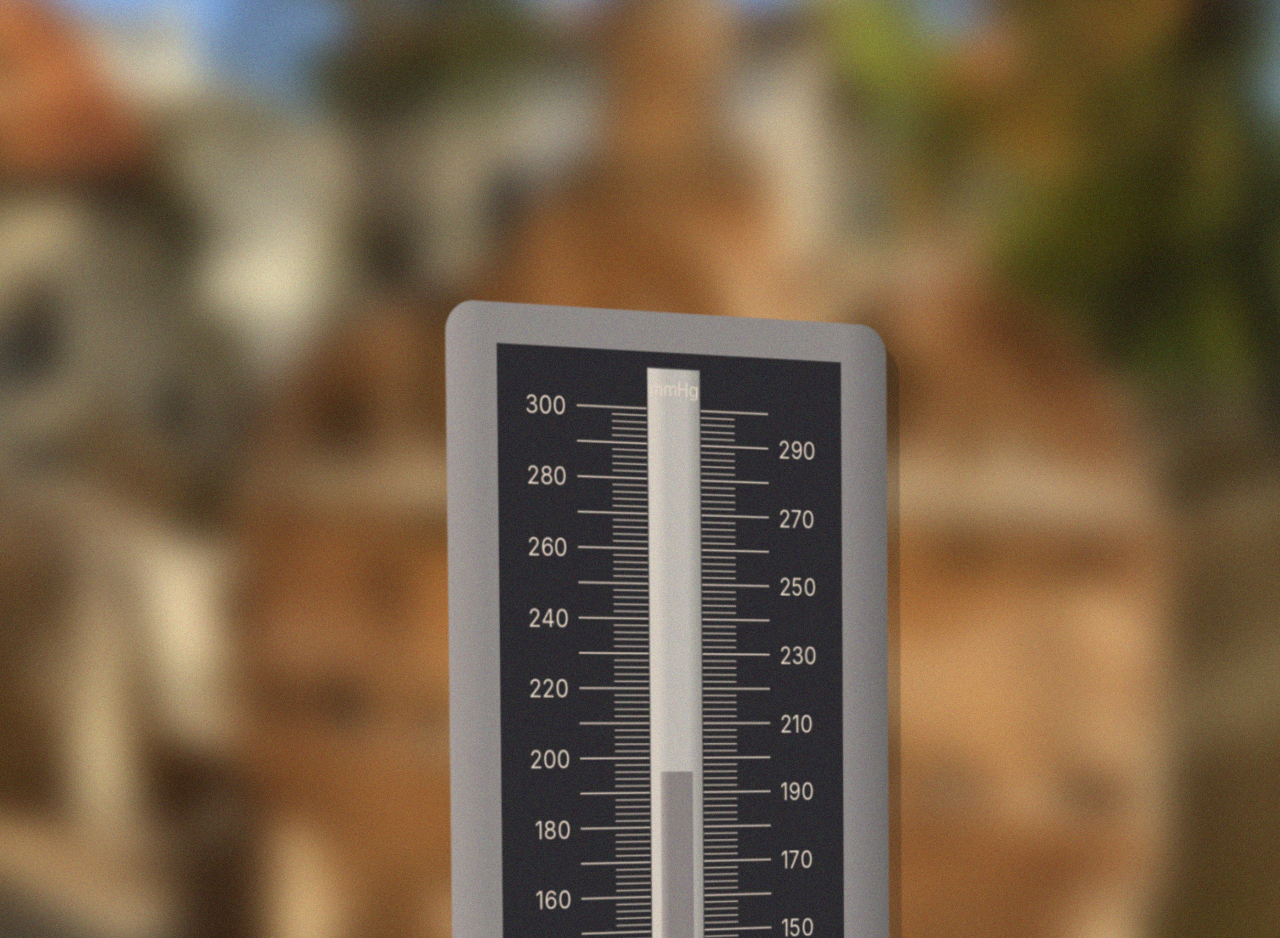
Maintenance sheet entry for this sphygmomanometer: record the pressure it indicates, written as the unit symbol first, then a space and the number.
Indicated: mmHg 196
